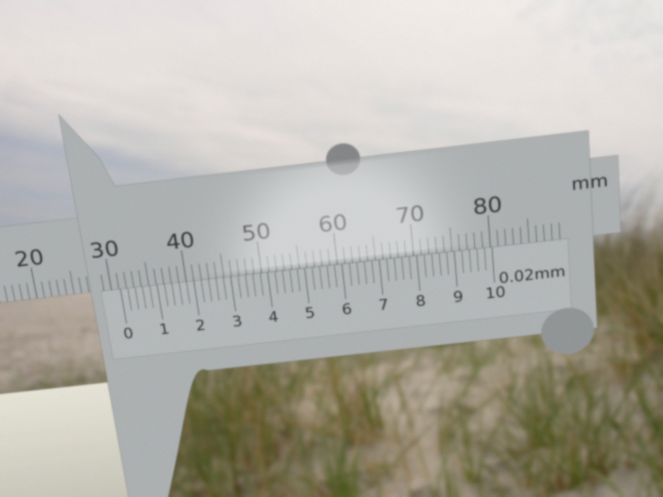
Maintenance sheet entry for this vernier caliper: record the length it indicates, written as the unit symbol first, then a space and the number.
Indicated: mm 31.2
